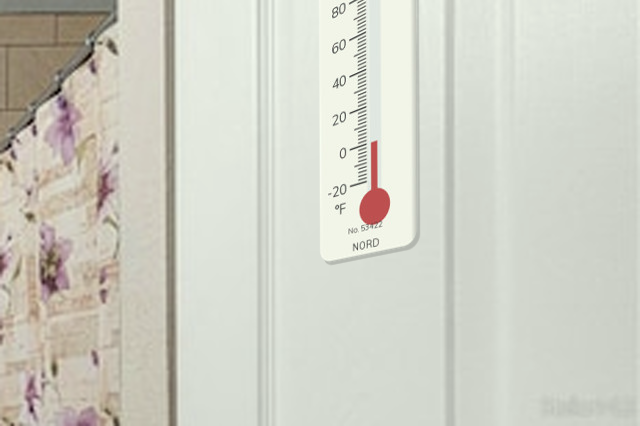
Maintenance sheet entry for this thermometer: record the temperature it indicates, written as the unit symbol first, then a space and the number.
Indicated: °F 0
